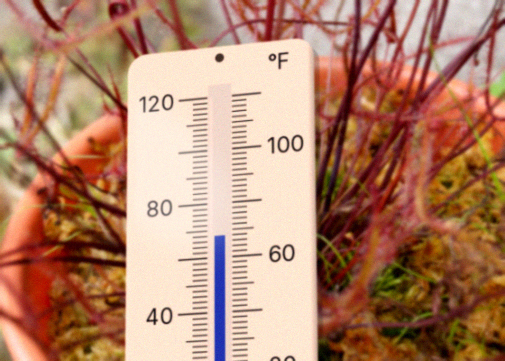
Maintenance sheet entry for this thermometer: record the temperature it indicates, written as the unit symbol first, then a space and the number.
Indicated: °F 68
